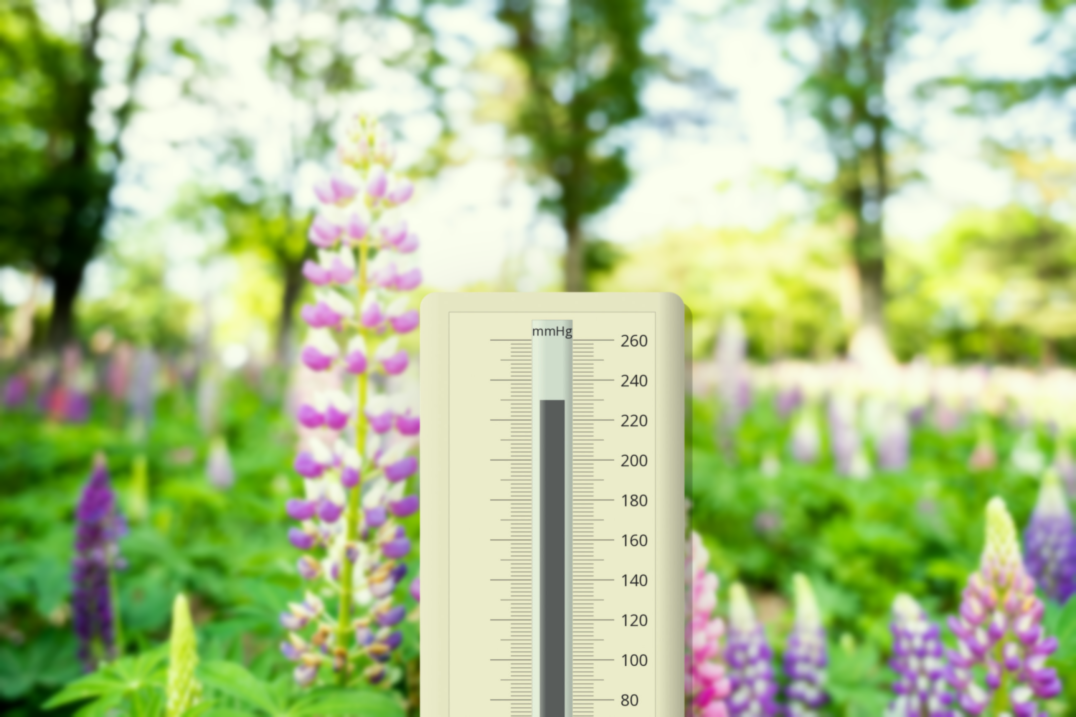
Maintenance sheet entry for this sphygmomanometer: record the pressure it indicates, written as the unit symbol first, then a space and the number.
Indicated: mmHg 230
